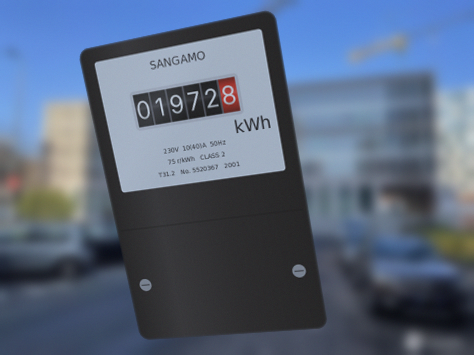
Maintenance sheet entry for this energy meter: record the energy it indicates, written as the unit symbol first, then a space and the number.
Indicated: kWh 1972.8
